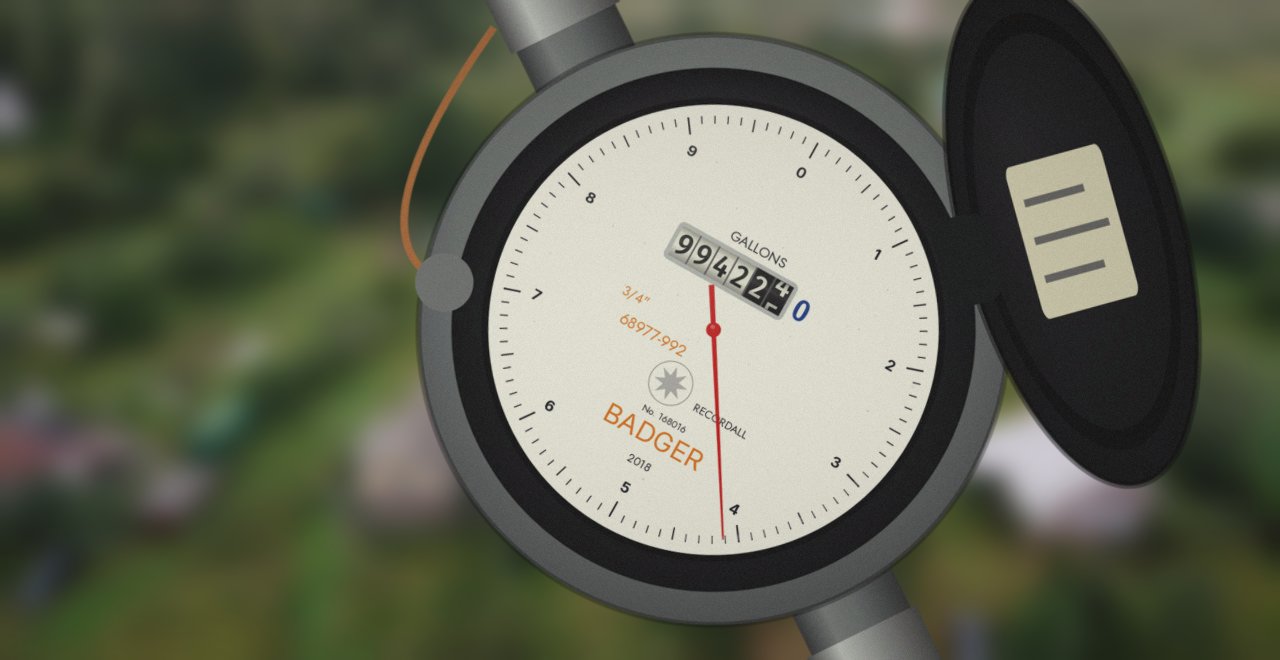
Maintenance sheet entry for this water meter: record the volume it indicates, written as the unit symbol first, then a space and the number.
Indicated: gal 9942244.1
